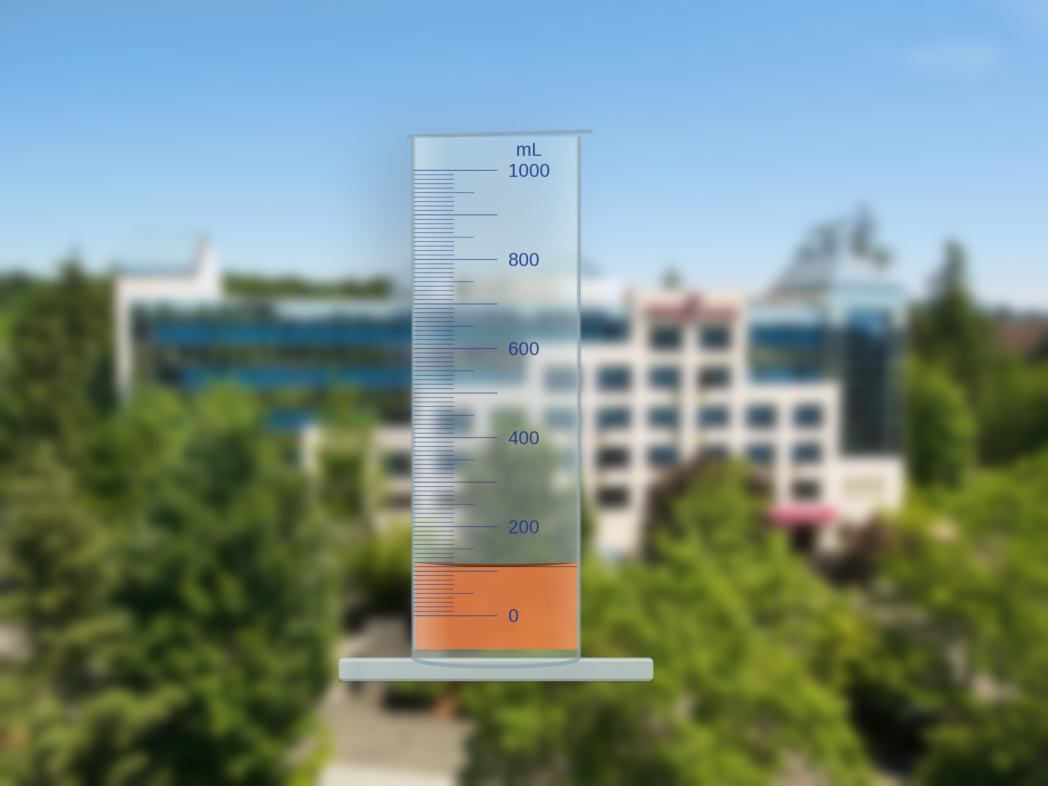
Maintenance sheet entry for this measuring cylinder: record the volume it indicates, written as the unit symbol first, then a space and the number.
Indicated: mL 110
